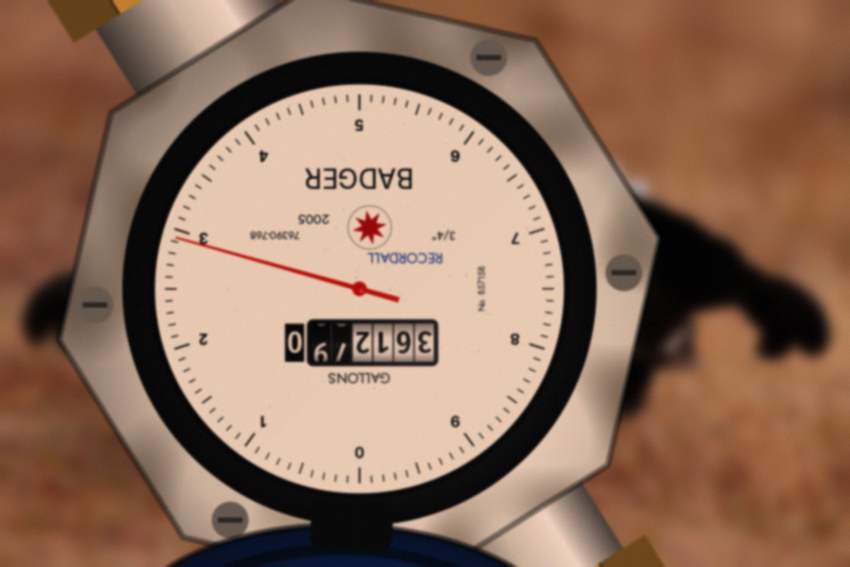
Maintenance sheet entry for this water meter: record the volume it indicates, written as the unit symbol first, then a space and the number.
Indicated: gal 3612792.9
